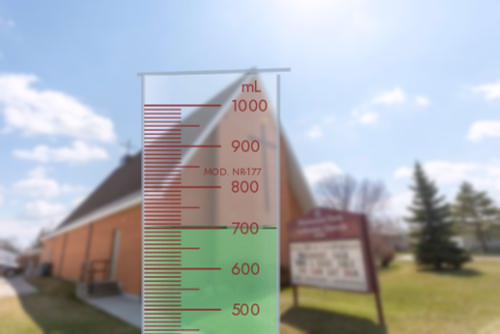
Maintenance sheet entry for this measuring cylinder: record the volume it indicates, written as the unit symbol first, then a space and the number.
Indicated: mL 700
